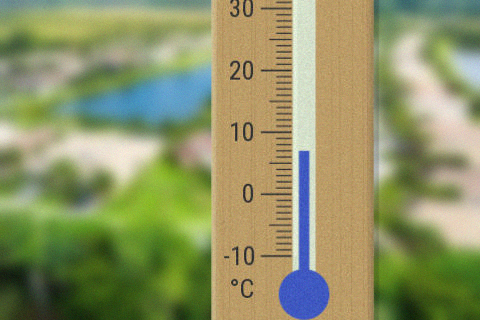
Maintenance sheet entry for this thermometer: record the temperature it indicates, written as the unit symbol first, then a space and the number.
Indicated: °C 7
